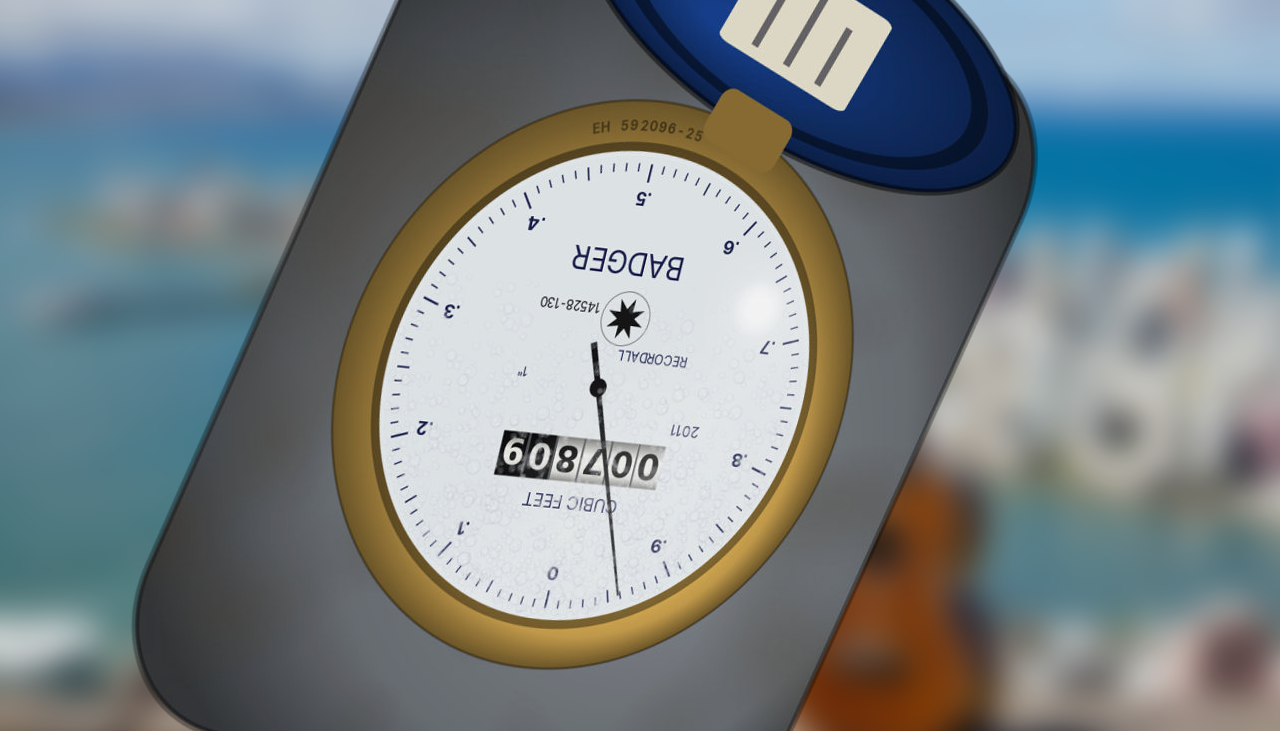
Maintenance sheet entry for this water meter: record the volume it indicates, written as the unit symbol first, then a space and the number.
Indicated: ft³ 7808.94
